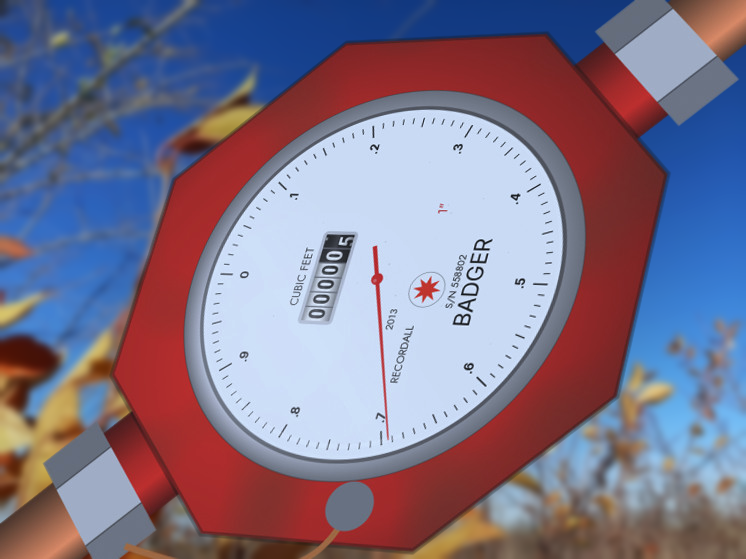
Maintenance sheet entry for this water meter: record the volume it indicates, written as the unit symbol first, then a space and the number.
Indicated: ft³ 4.69
